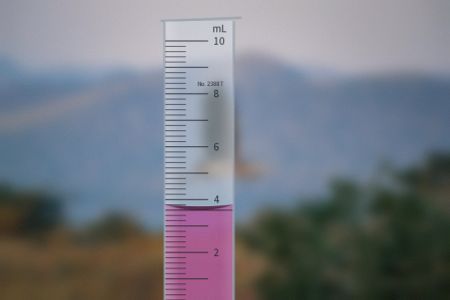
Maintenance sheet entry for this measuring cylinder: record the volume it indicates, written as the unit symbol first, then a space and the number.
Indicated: mL 3.6
